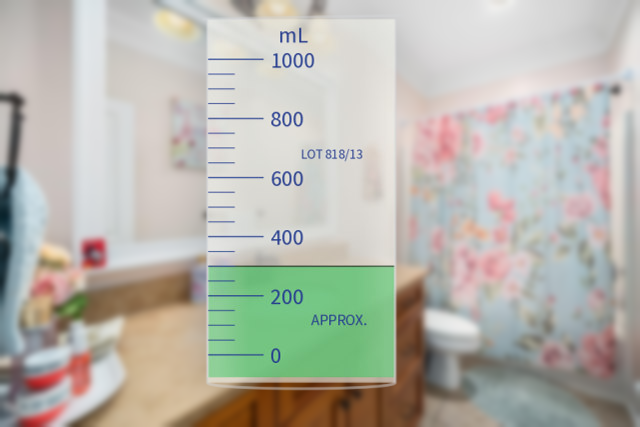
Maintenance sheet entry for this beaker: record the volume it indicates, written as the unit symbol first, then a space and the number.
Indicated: mL 300
